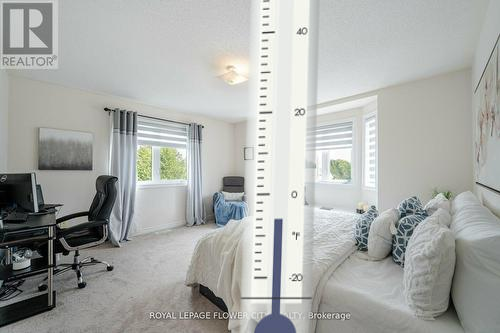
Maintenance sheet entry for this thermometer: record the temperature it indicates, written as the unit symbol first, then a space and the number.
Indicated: °F -6
